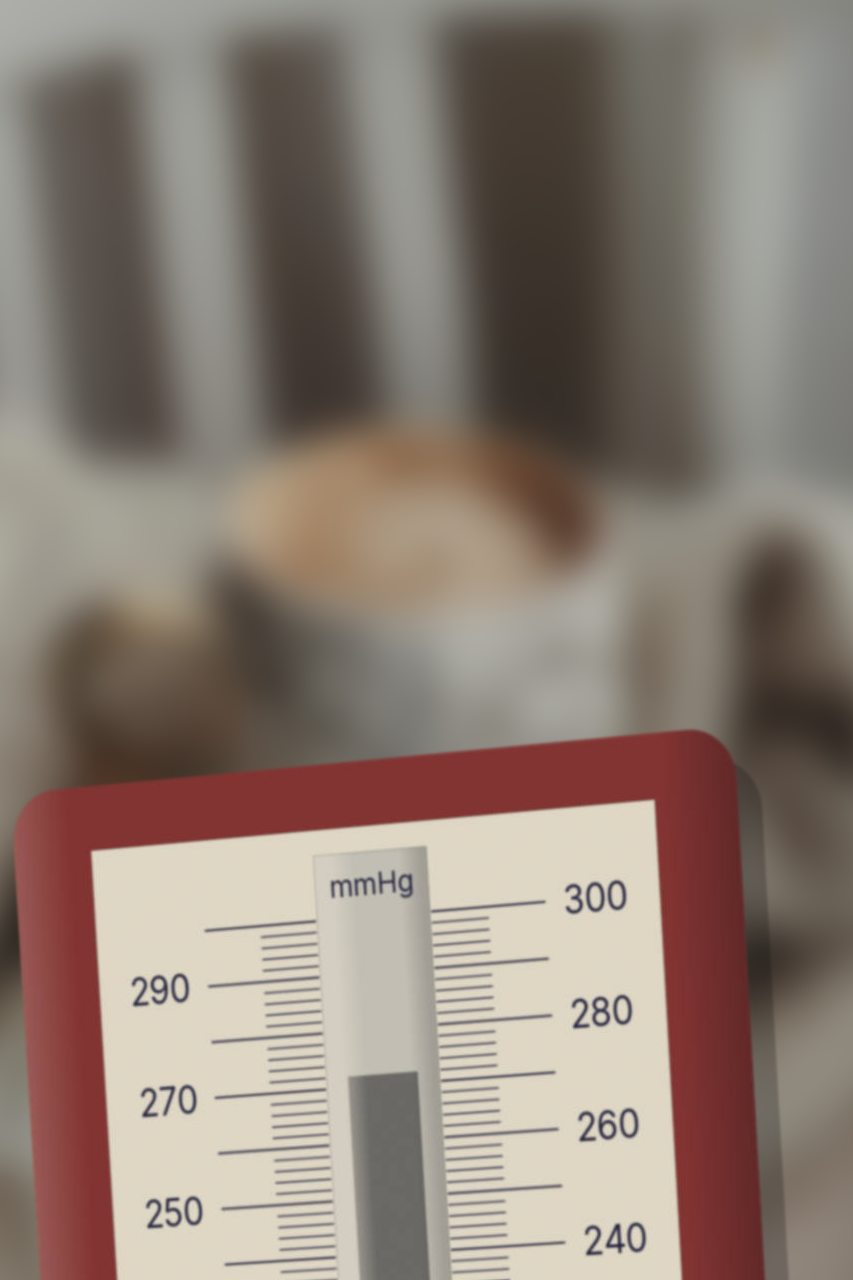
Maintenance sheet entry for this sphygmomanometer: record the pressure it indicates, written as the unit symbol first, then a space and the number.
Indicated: mmHg 272
